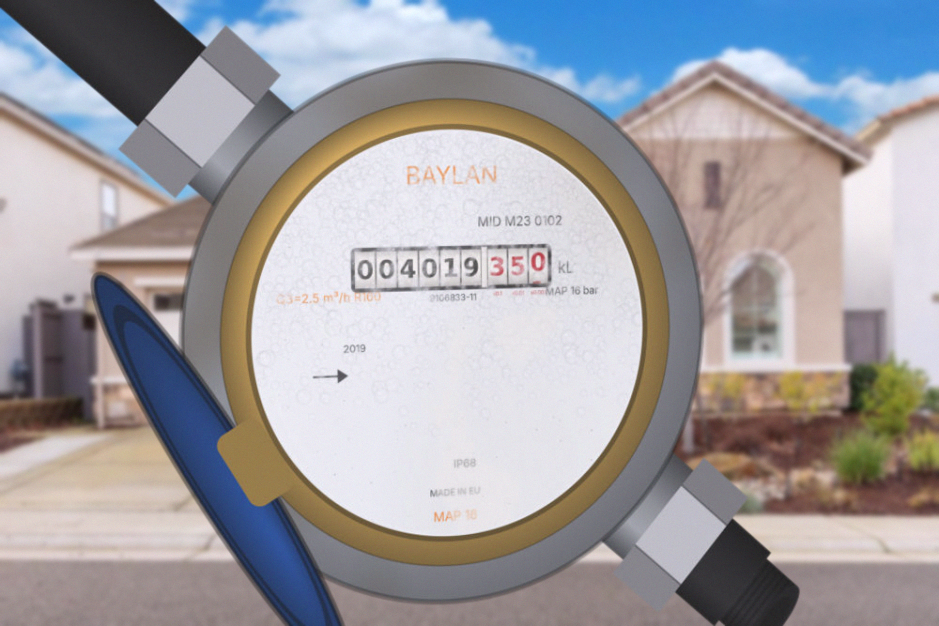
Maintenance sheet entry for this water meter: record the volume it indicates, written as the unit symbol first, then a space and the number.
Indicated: kL 4019.350
